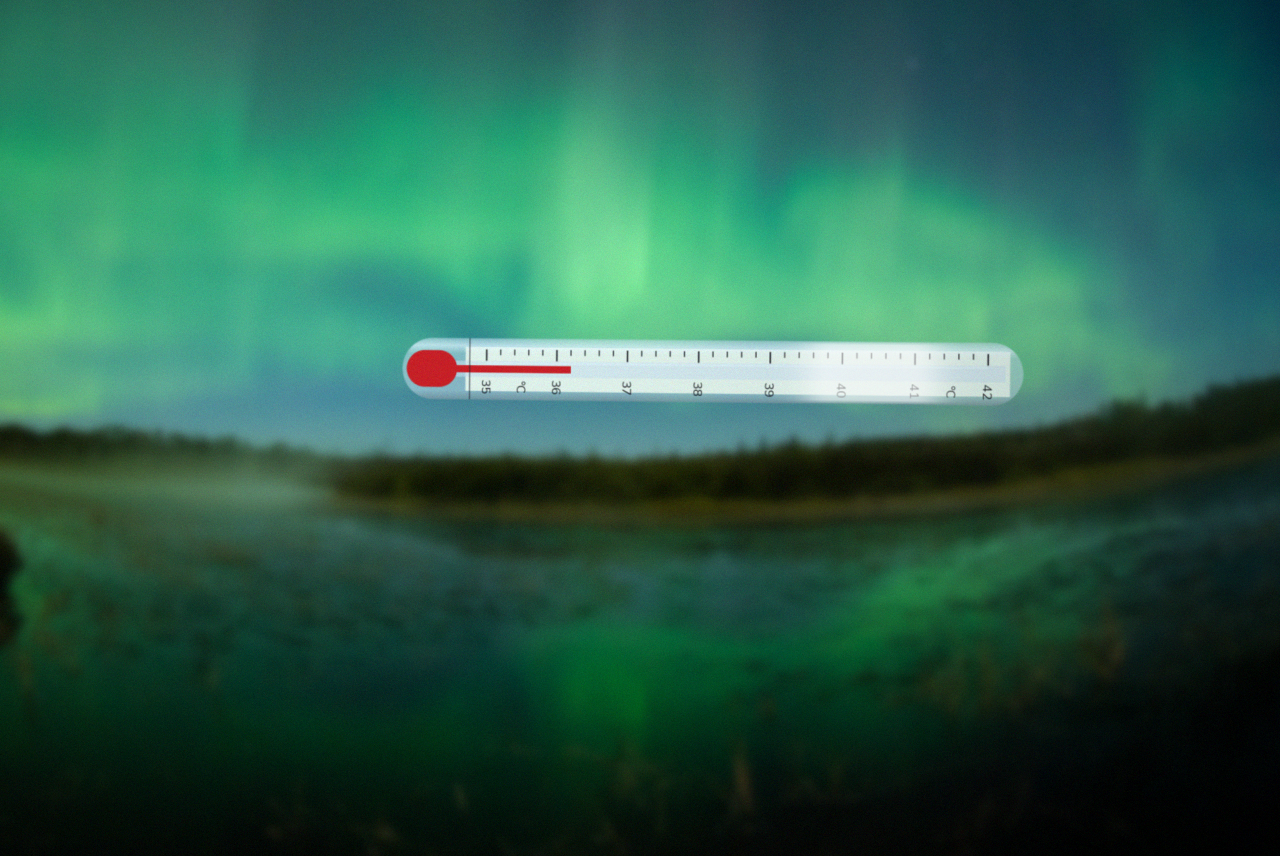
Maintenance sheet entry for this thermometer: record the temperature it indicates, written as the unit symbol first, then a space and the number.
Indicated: °C 36.2
